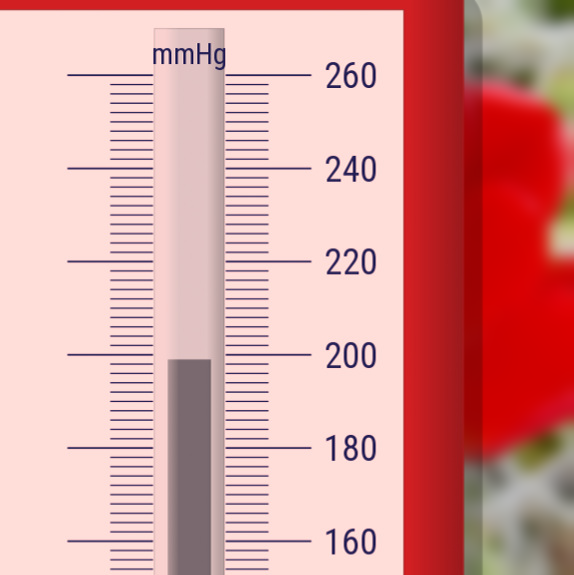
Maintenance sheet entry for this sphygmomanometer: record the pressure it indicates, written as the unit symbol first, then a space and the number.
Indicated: mmHg 199
